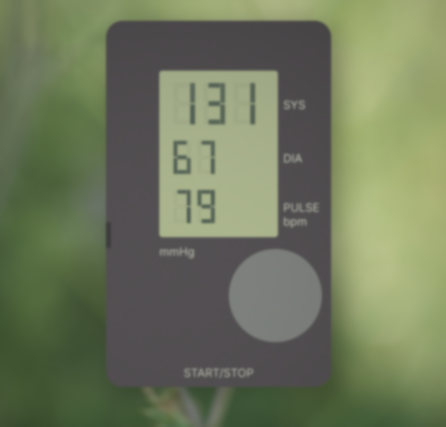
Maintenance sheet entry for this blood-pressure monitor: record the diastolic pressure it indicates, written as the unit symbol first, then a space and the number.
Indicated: mmHg 67
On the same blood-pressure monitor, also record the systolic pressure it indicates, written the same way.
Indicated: mmHg 131
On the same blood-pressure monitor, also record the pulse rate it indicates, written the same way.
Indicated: bpm 79
